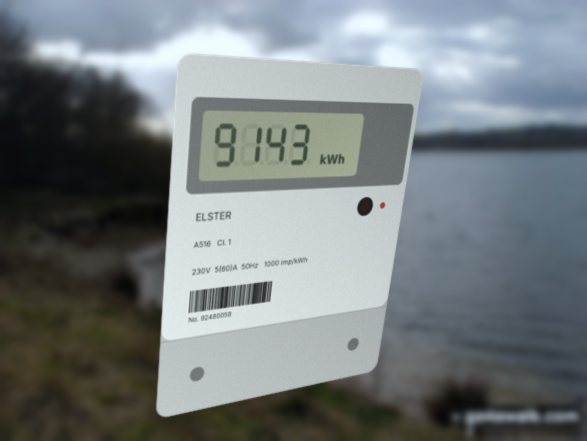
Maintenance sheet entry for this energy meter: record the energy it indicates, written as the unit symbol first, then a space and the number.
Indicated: kWh 9143
